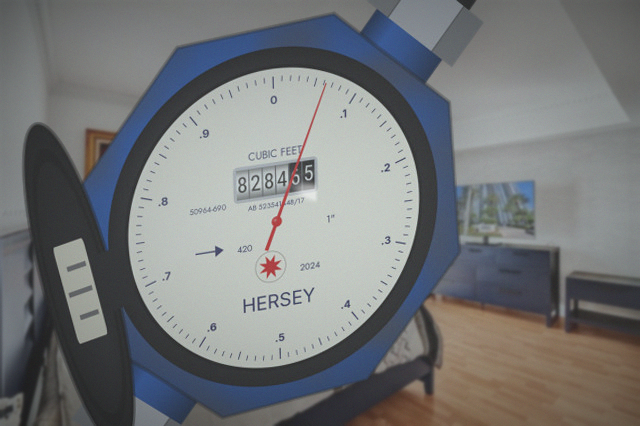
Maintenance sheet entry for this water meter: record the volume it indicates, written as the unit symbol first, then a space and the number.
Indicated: ft³ 828465.06
